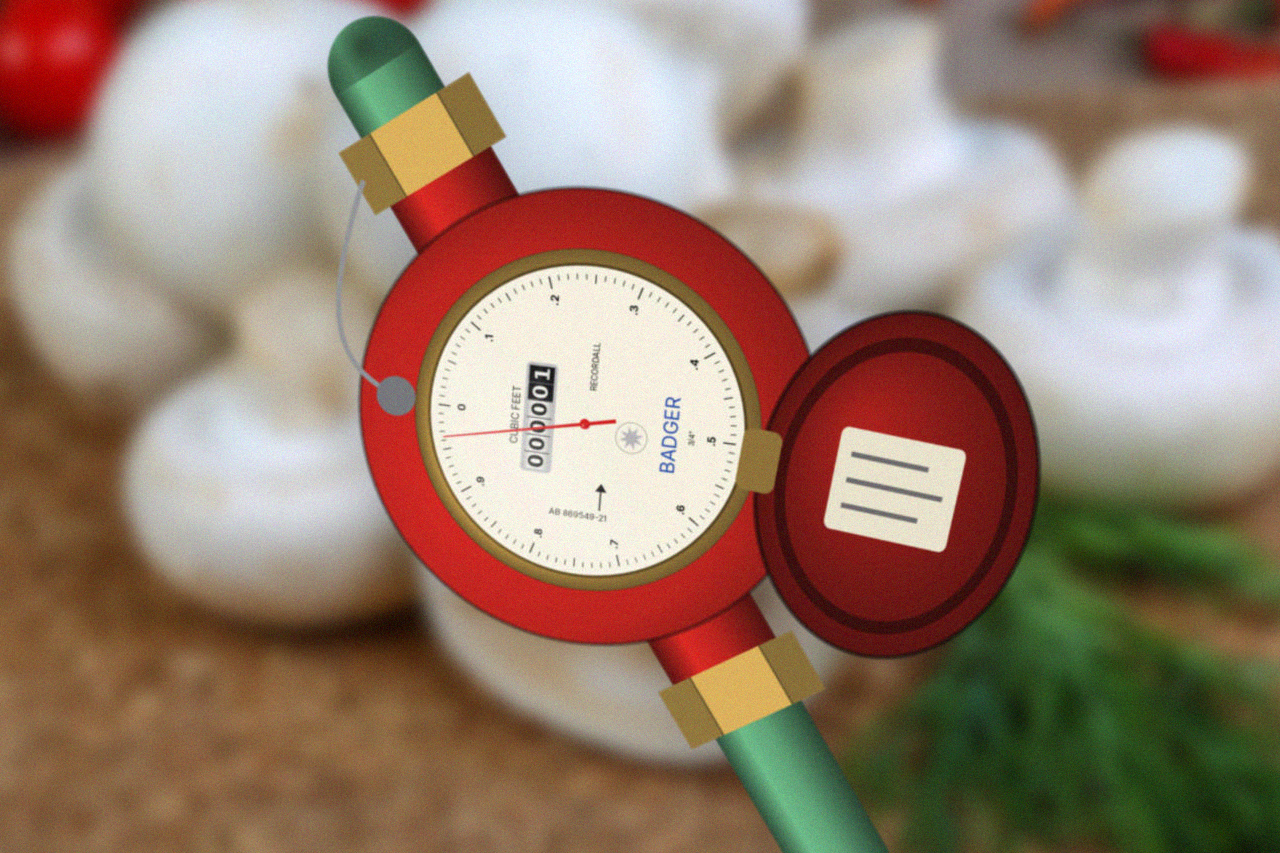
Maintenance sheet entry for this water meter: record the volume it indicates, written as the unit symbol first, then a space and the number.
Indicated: ft³ 0.96
